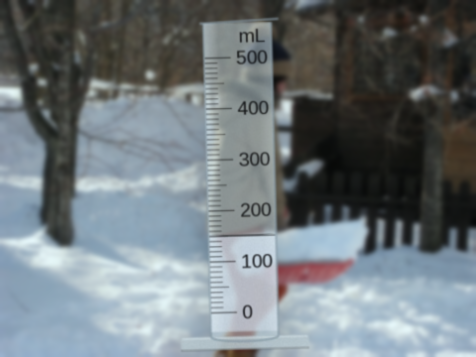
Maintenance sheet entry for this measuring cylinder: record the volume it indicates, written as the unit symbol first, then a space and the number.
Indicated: mL 150
